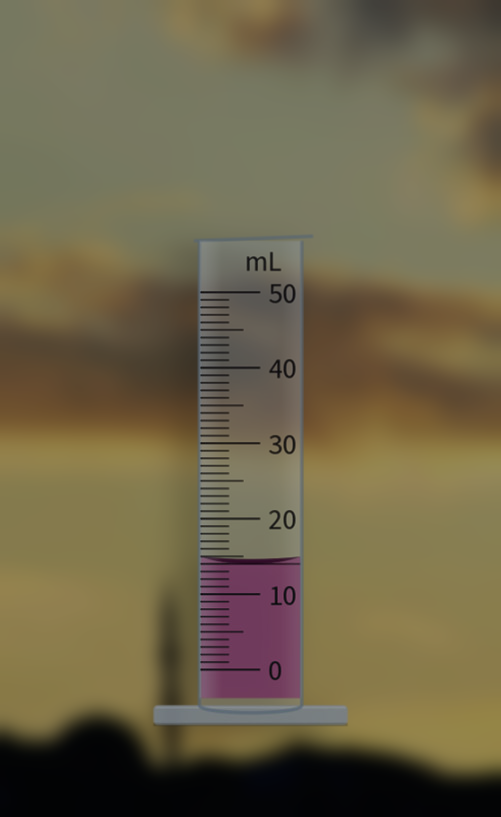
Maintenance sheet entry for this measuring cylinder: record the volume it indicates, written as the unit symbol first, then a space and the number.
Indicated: mL 14
